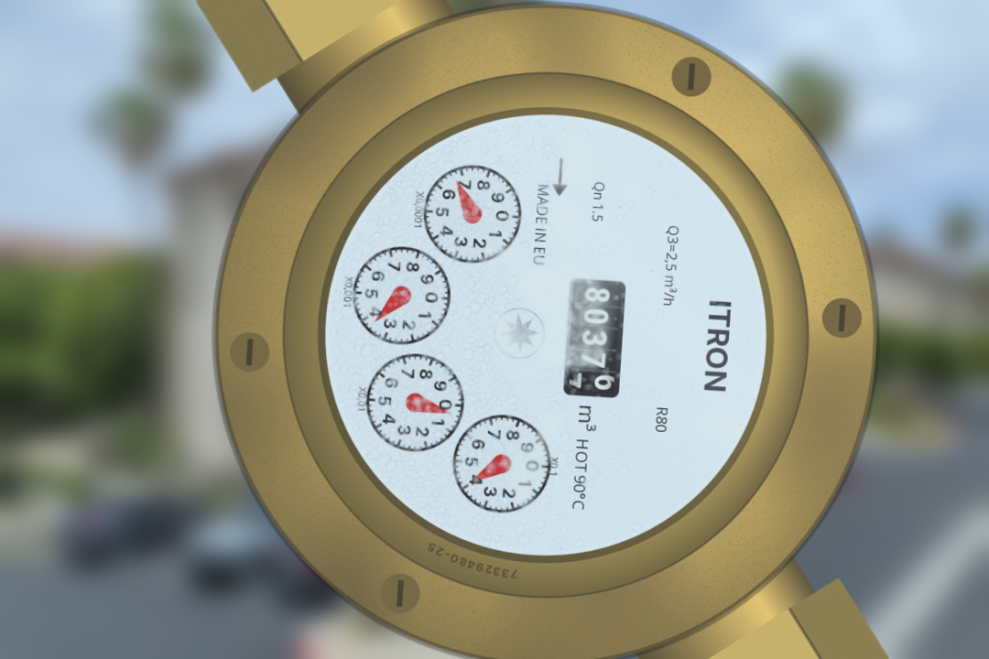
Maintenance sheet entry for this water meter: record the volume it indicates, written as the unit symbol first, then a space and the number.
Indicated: m³ 80376.4036
